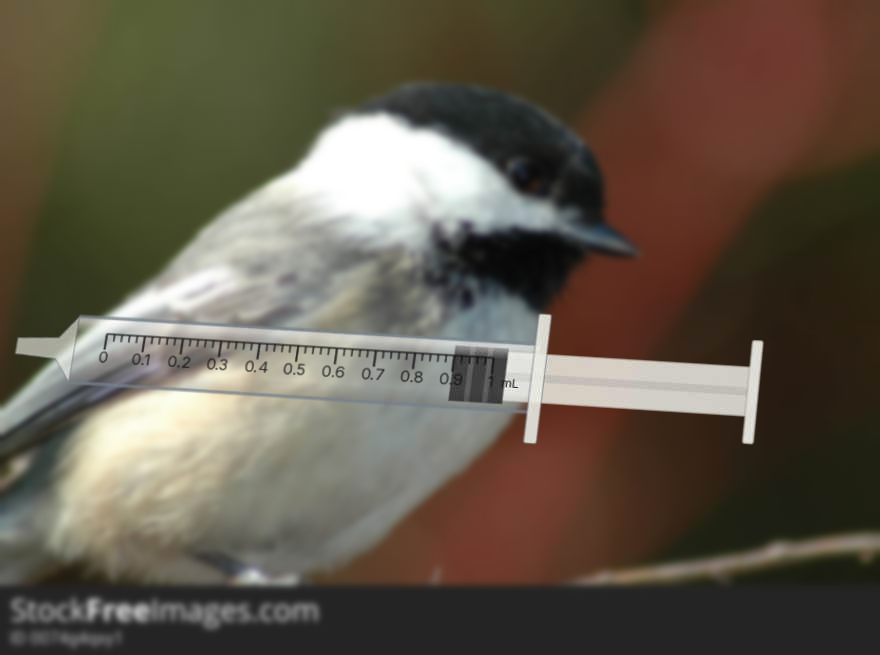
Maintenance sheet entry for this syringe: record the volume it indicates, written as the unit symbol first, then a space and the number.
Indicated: mL 0.9
